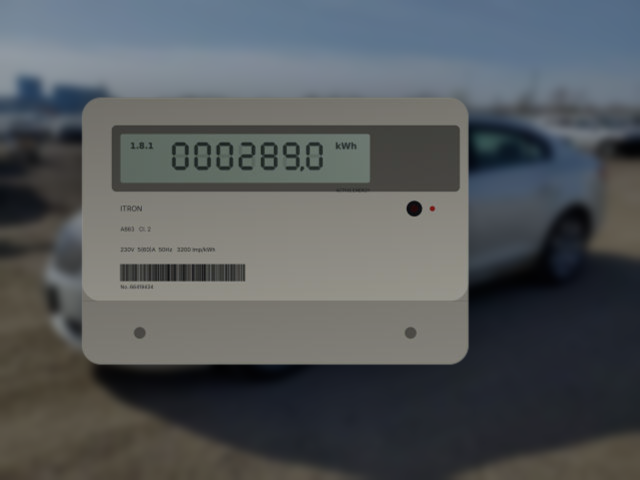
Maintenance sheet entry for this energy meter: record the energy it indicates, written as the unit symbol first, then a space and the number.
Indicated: kWh 289.0
